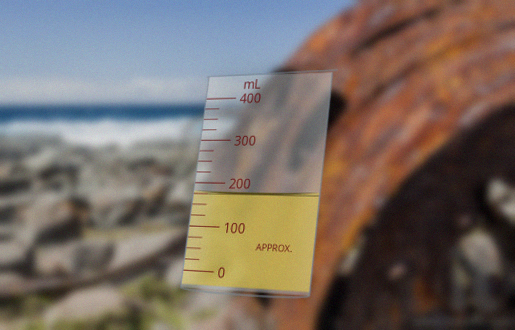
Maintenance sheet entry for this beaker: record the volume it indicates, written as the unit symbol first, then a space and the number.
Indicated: mL 175
